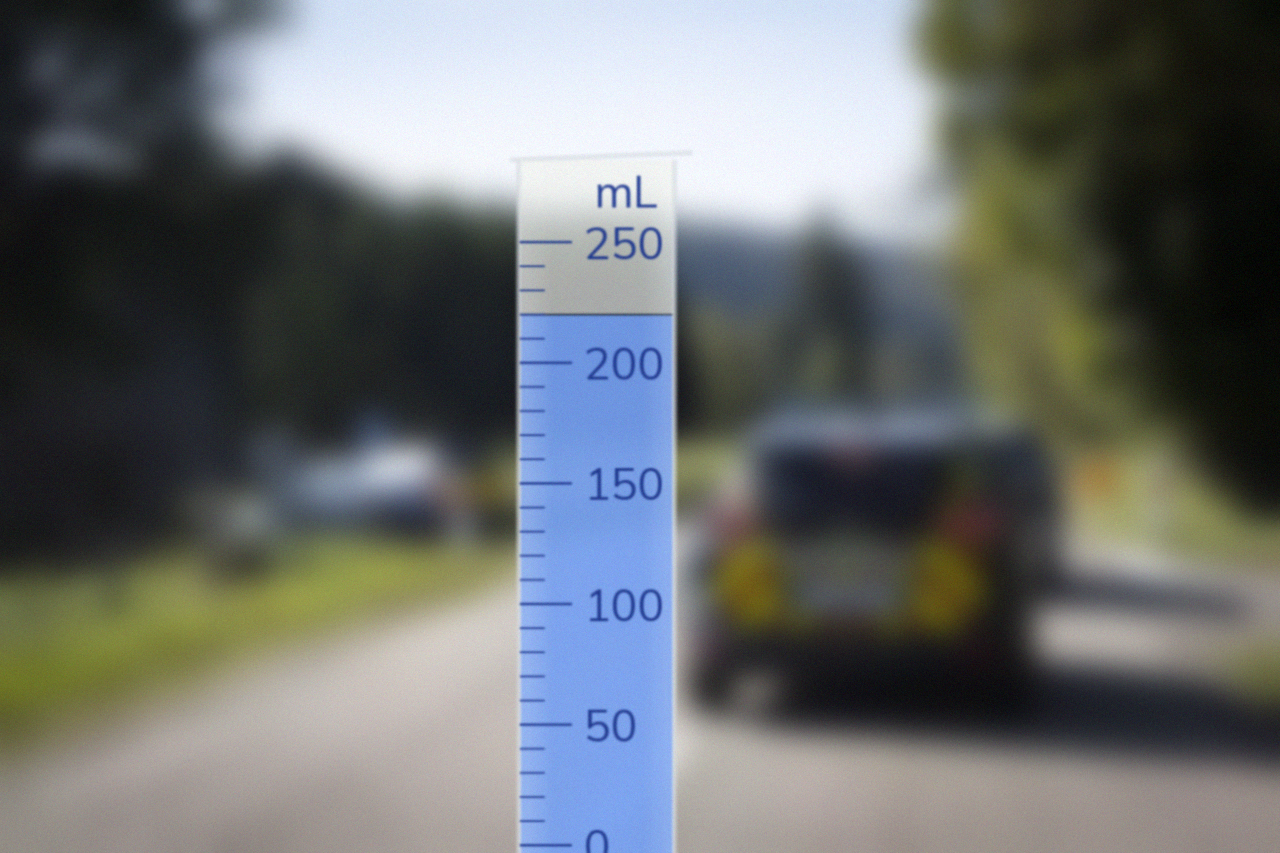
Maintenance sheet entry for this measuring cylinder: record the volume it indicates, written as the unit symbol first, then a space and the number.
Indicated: mL 220
